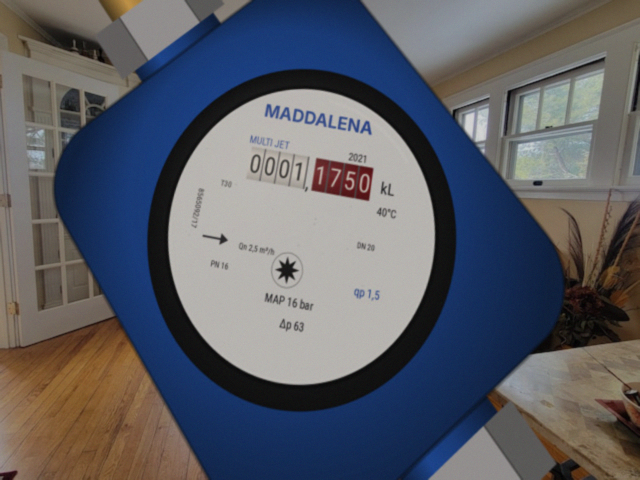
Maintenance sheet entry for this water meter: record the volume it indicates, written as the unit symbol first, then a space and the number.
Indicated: kL 1.1750
